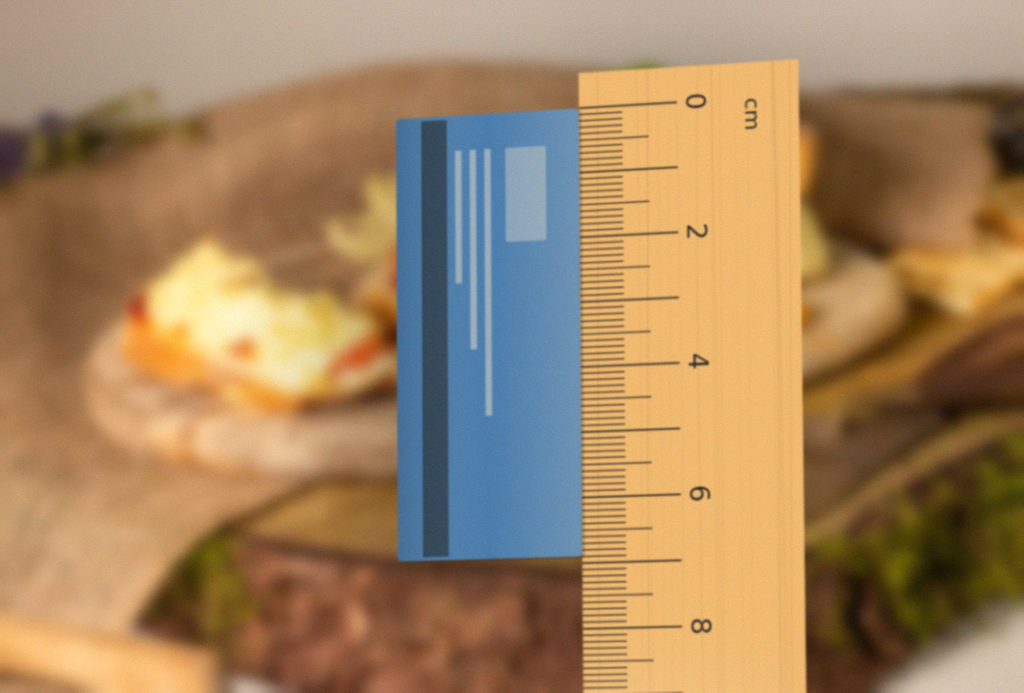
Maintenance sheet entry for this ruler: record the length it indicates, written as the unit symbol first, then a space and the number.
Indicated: cm 6.9
